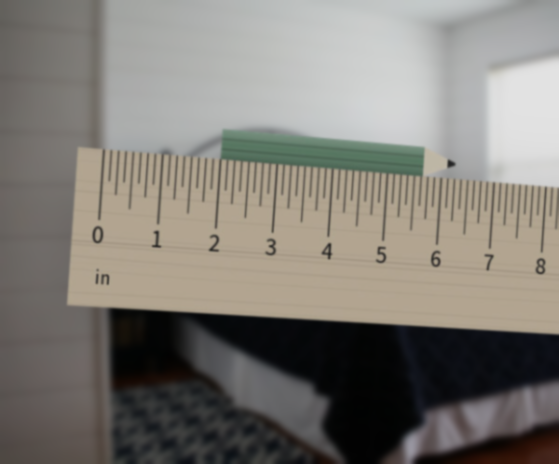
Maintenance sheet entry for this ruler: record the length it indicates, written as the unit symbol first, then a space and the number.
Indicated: in 4.25
